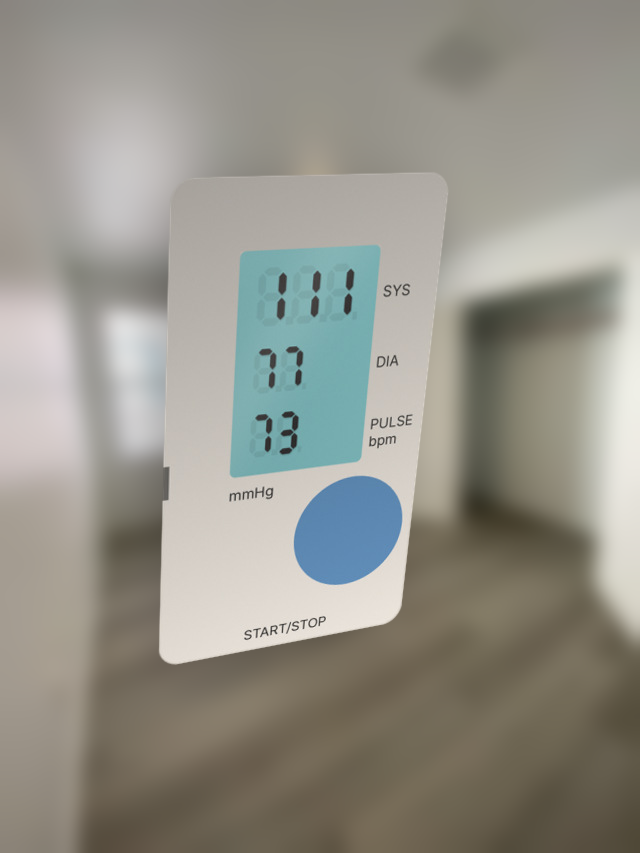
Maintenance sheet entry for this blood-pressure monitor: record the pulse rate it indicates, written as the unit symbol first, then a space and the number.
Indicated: bpm 73
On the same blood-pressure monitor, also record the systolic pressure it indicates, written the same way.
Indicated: mmHg 111
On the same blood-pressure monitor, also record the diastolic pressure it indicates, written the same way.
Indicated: mmHg 77
